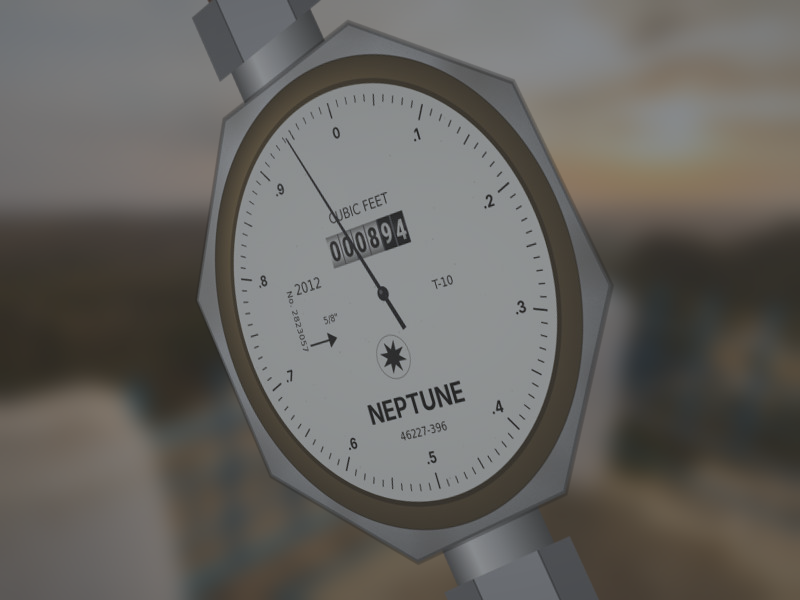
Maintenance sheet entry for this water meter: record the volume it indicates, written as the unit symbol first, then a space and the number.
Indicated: ft³ 893.94
